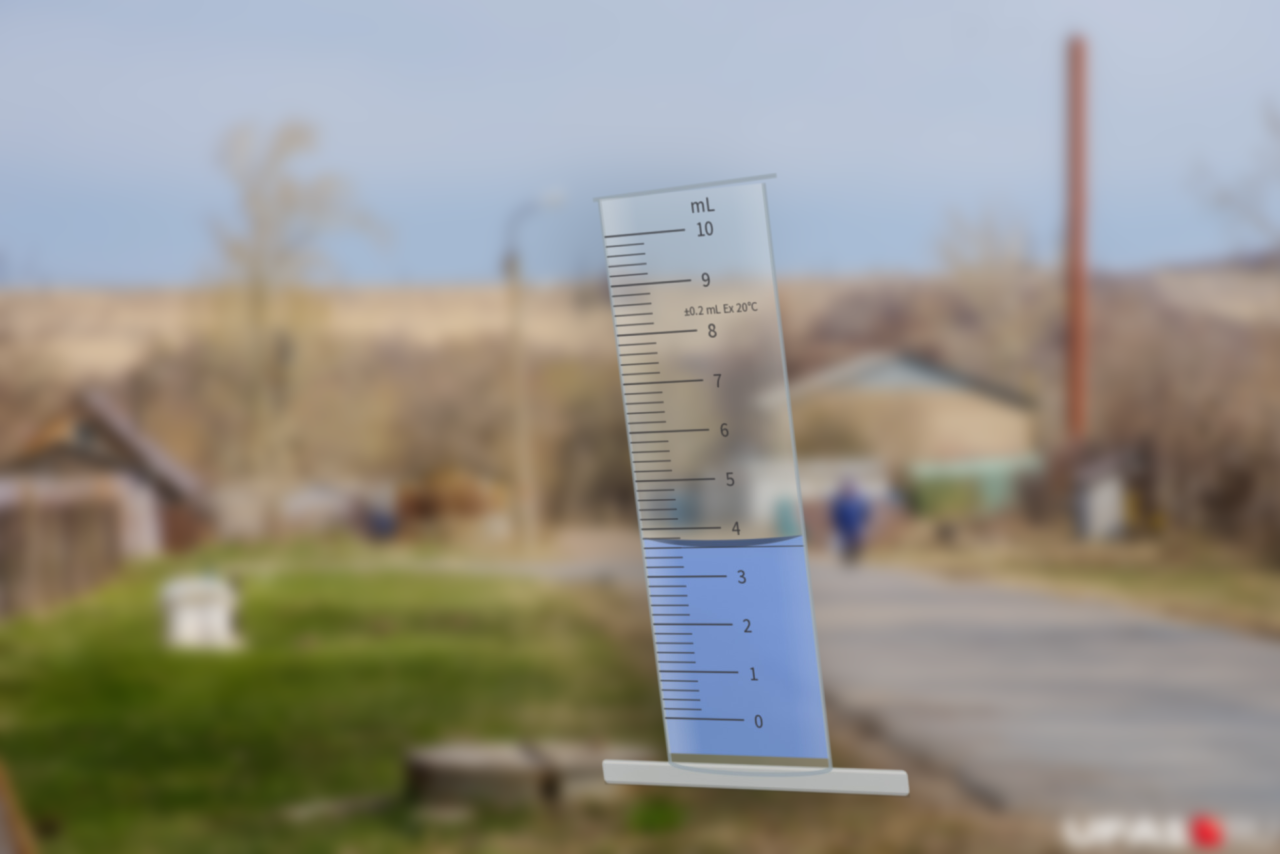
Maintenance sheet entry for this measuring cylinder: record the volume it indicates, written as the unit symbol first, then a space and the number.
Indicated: mL 3.6
